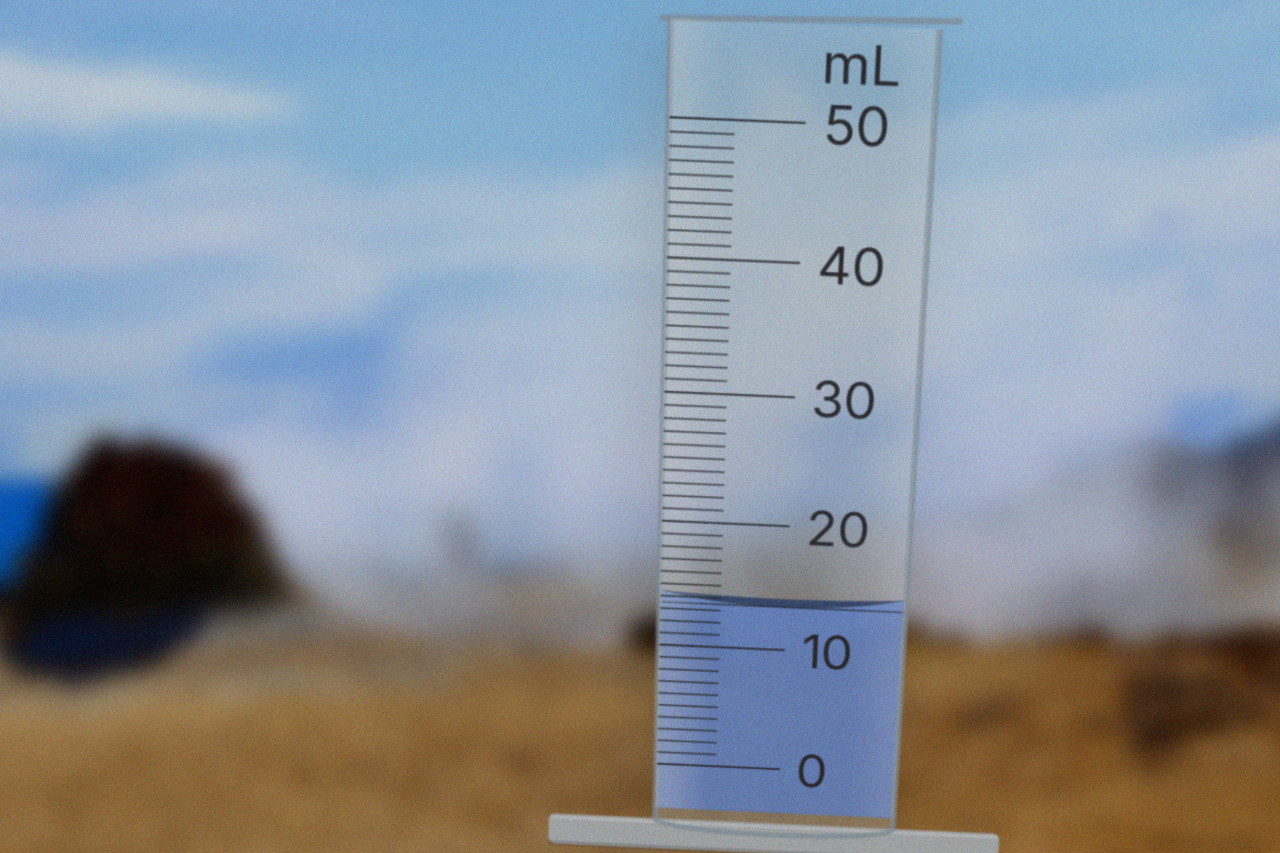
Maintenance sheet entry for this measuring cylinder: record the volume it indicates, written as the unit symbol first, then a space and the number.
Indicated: mL 13.5
